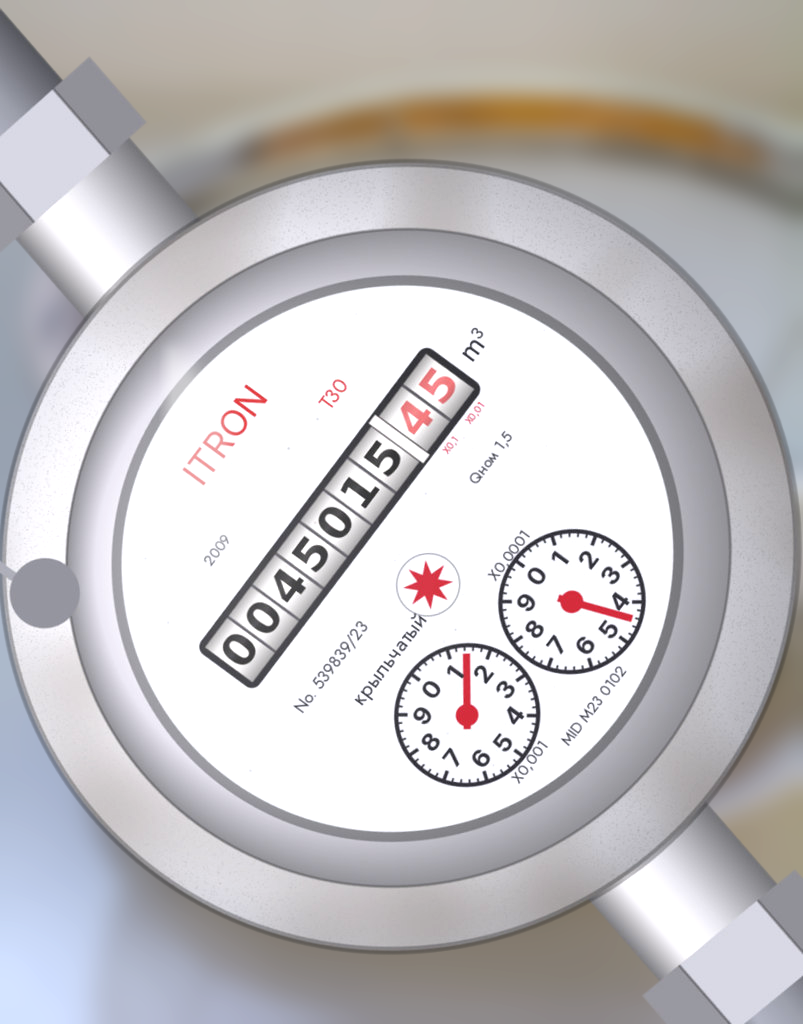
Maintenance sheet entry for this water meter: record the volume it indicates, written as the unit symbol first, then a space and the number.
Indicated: m³ 45015.4514
